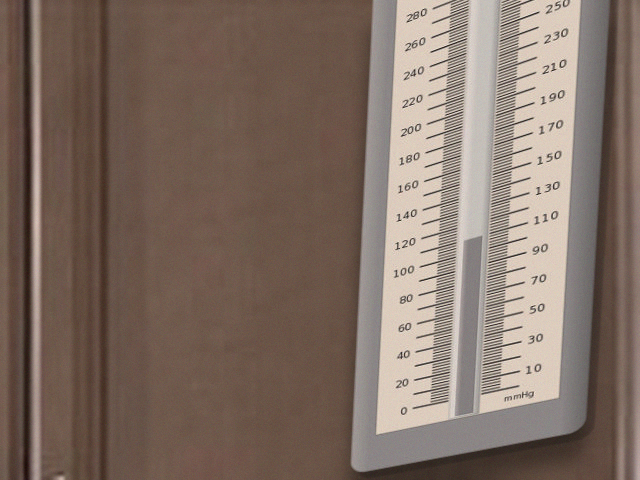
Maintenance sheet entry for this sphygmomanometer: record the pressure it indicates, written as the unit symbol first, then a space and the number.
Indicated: mmHg 110
